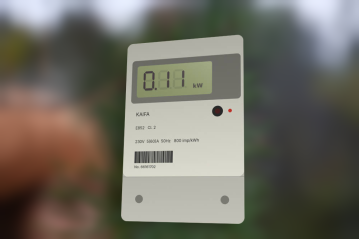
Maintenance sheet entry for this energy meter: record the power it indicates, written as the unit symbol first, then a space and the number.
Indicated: kW 0.11
